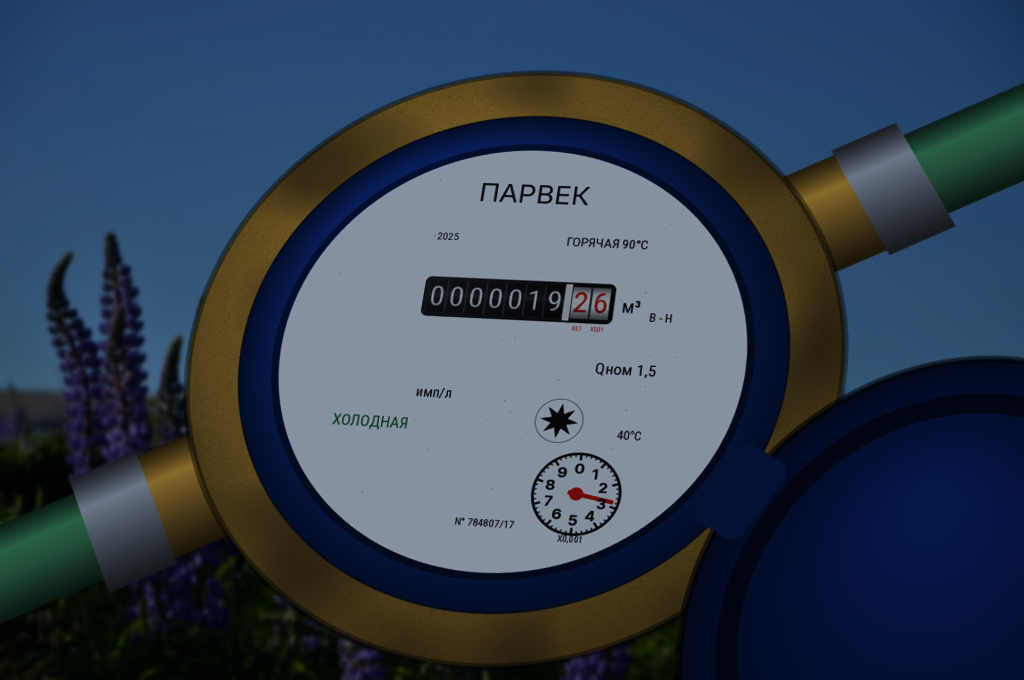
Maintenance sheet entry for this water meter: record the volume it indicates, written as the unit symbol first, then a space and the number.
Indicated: m³ 19.262
